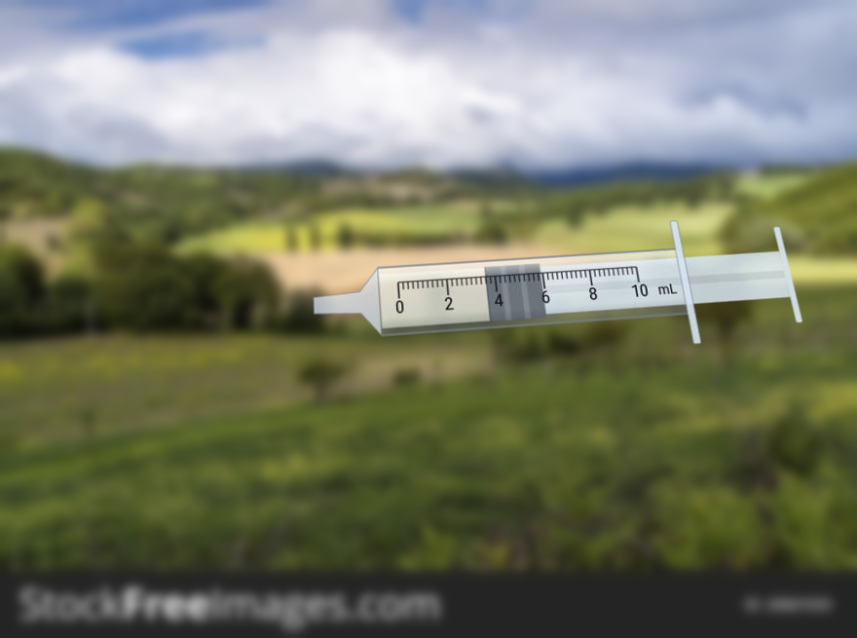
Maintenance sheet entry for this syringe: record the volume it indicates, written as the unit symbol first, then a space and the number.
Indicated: mL 3.6
